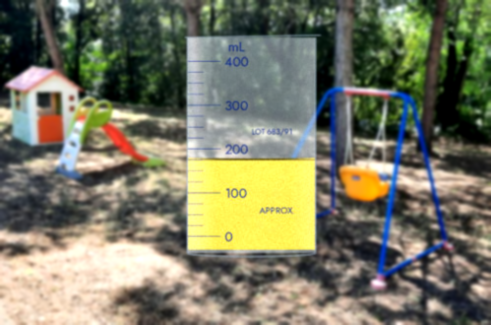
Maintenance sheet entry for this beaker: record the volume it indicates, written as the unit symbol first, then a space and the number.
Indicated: mL 175
